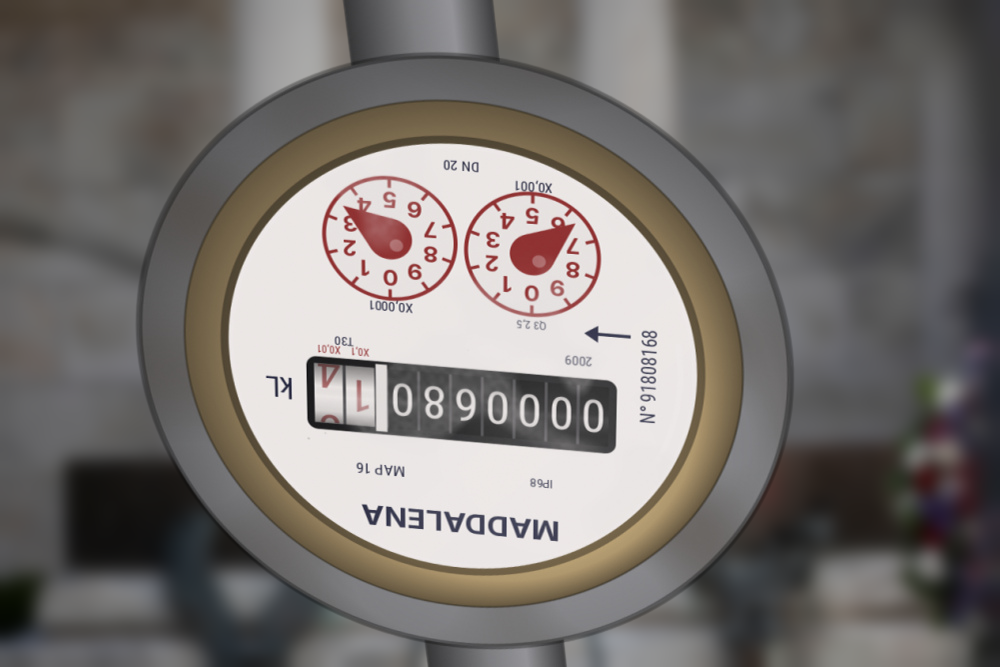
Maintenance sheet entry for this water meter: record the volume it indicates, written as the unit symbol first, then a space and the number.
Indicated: kL 680.1363
